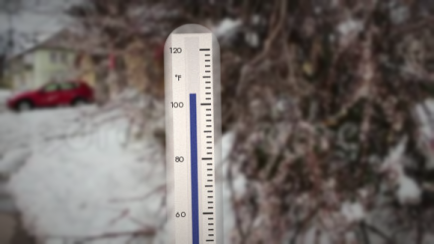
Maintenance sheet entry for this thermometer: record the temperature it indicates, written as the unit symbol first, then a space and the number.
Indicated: °F 104
